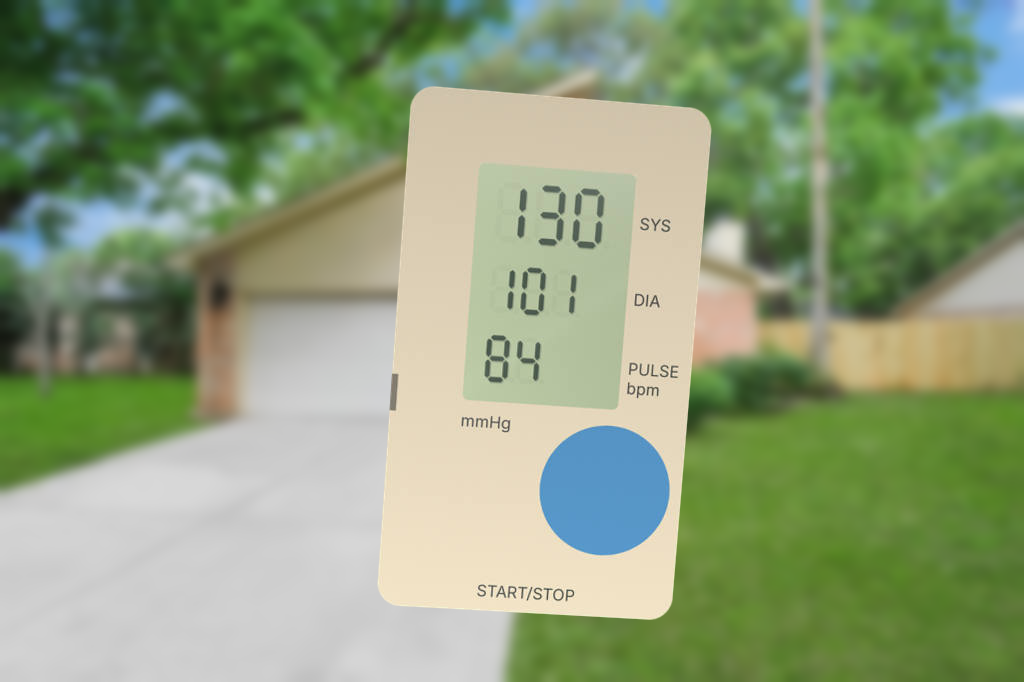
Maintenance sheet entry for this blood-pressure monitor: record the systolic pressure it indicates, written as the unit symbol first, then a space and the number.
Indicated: mmHg 130
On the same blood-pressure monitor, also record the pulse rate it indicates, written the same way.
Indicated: bpm 84
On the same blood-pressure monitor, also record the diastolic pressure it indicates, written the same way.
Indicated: mmHg 101
